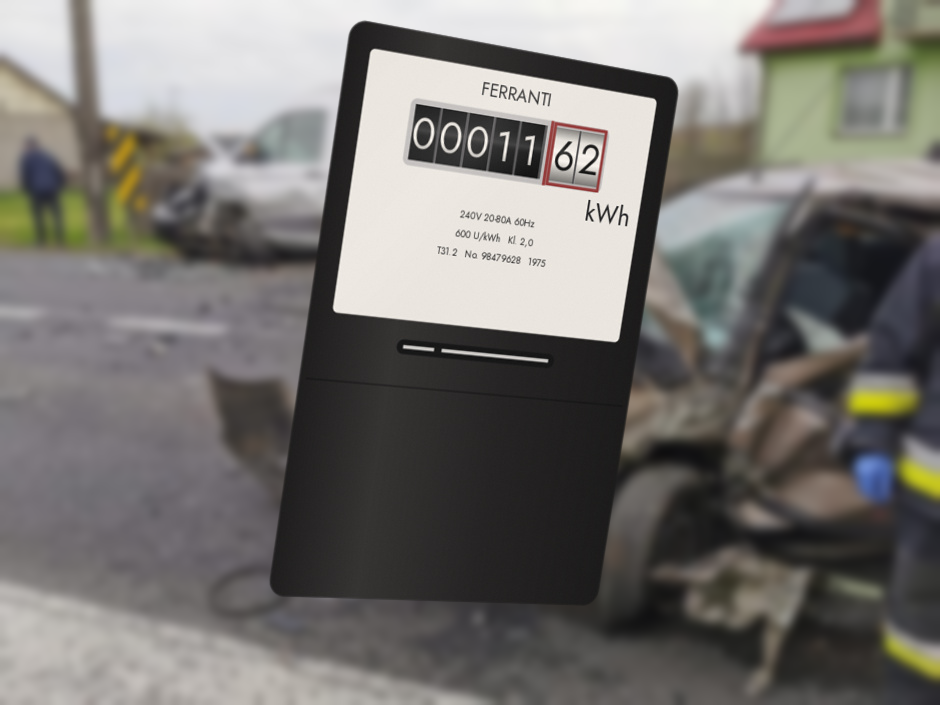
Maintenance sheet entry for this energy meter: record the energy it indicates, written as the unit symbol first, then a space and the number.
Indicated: kWh 11.62
